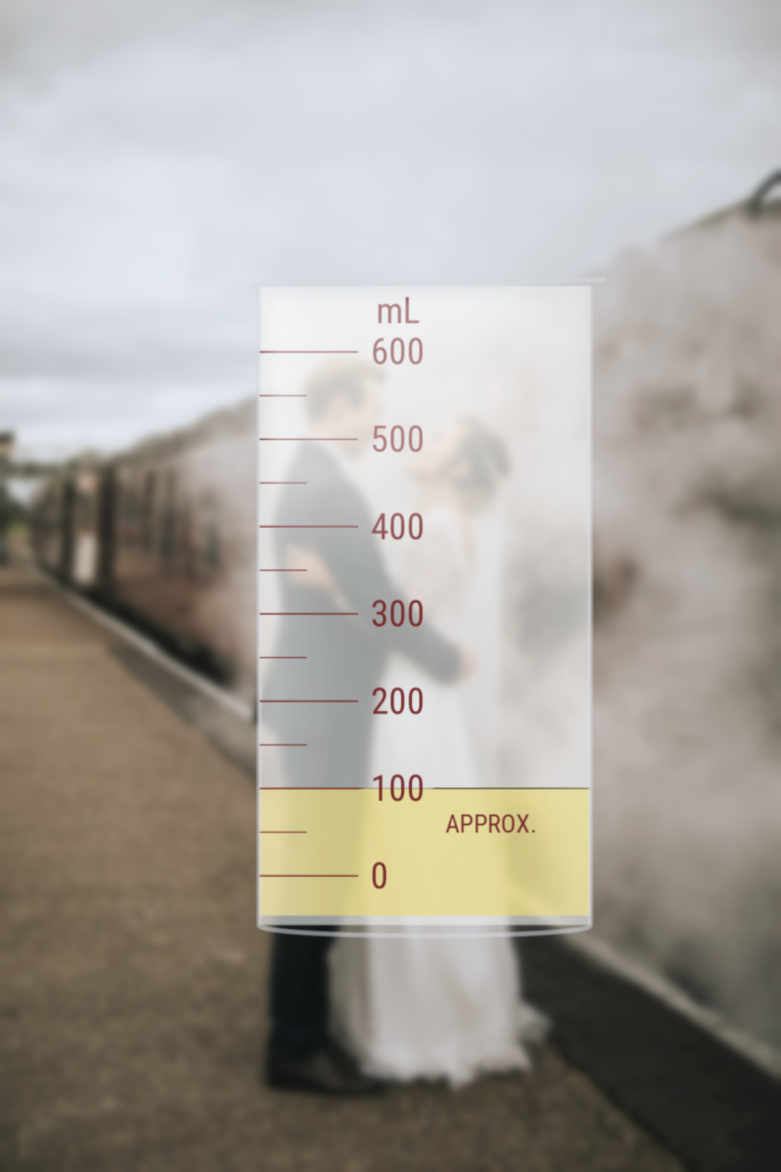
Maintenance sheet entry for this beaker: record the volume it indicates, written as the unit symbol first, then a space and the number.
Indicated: mL 100
